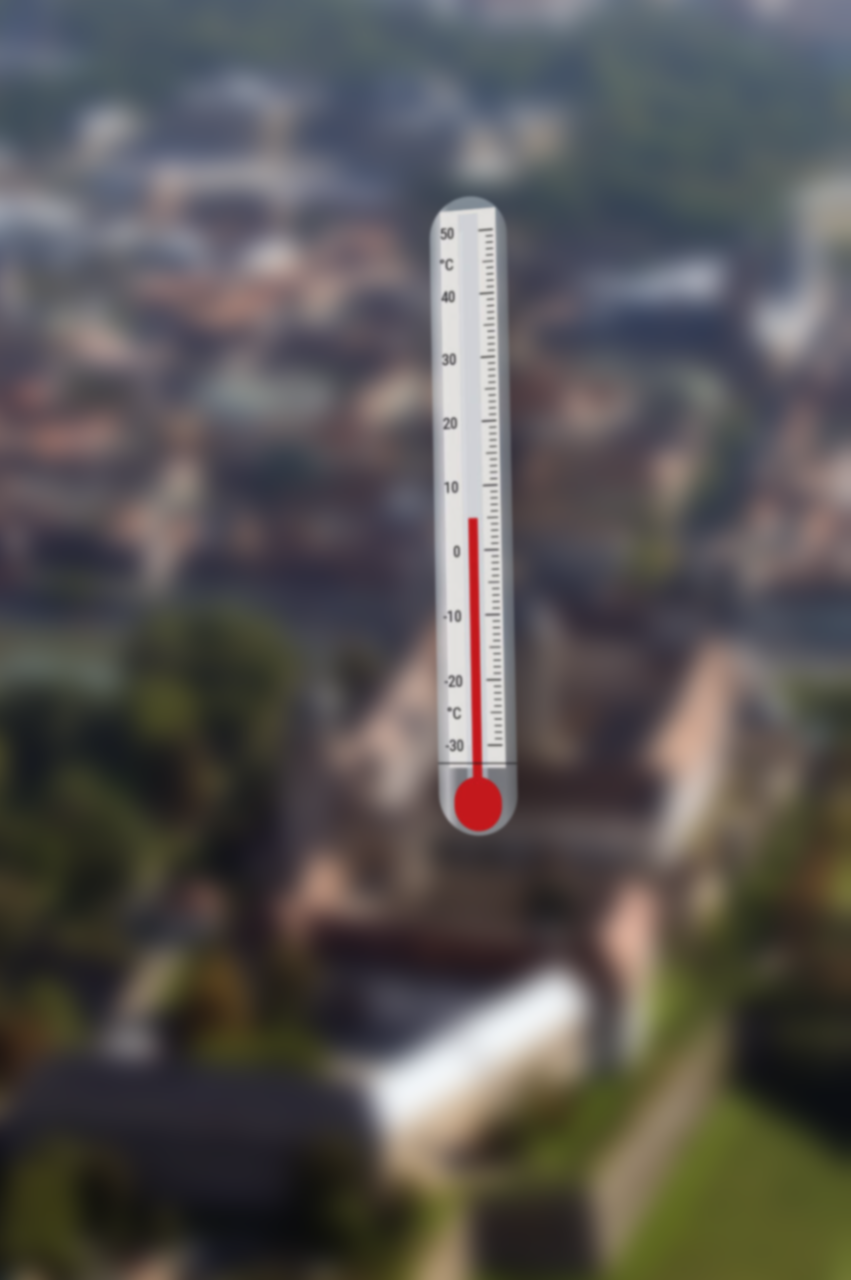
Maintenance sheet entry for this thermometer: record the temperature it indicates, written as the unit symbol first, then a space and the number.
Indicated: °C 5
